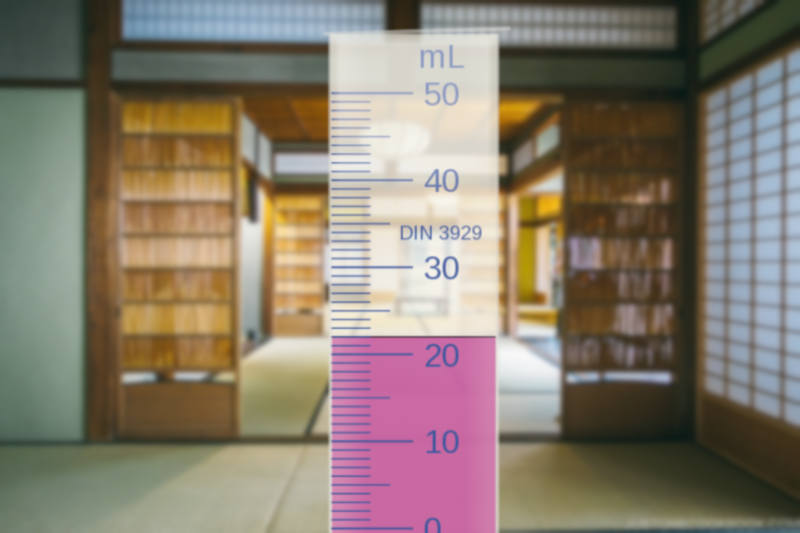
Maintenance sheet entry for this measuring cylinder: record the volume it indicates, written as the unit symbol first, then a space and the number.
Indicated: mL 22
